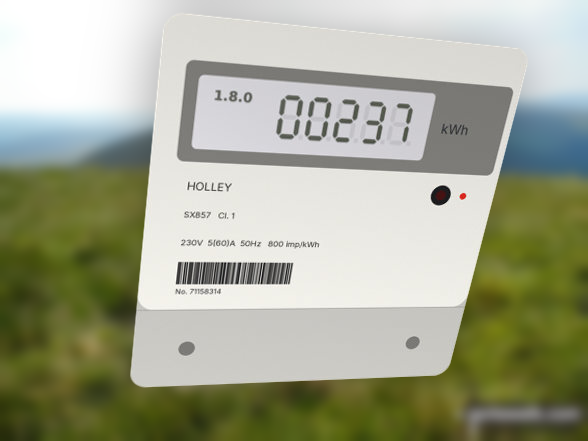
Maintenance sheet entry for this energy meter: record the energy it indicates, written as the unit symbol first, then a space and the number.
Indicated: kWh 237
